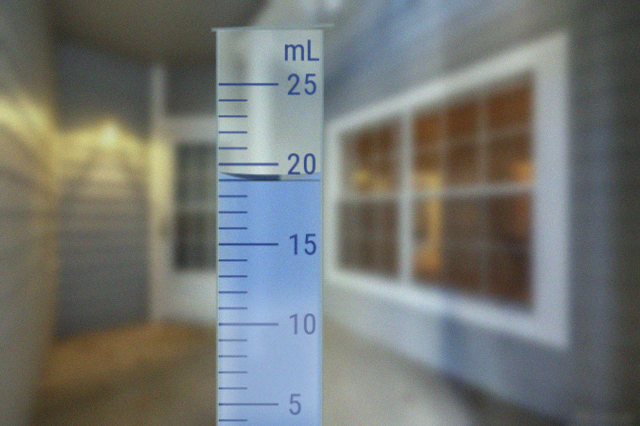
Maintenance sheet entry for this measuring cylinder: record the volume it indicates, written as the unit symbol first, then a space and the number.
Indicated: mL 19
